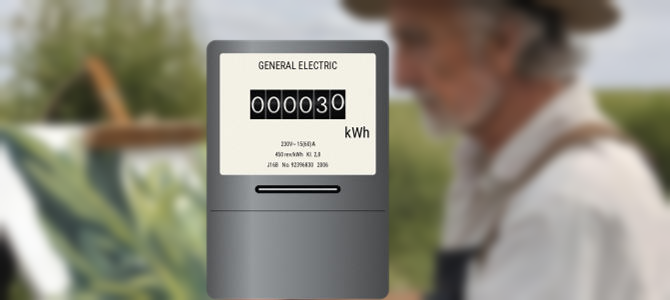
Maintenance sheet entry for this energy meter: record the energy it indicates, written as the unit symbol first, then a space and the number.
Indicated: kWh 30
